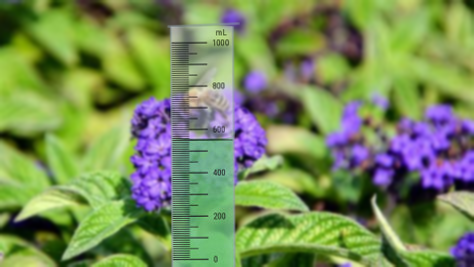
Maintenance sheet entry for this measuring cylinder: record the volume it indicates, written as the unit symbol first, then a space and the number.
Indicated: mL 550
